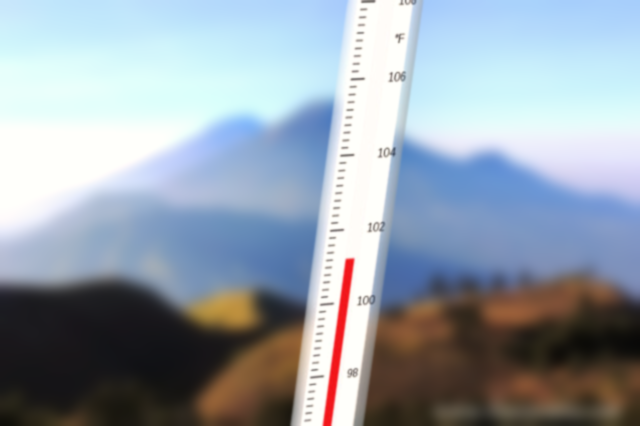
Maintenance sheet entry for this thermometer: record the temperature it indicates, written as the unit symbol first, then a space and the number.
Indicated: °F 101.2
